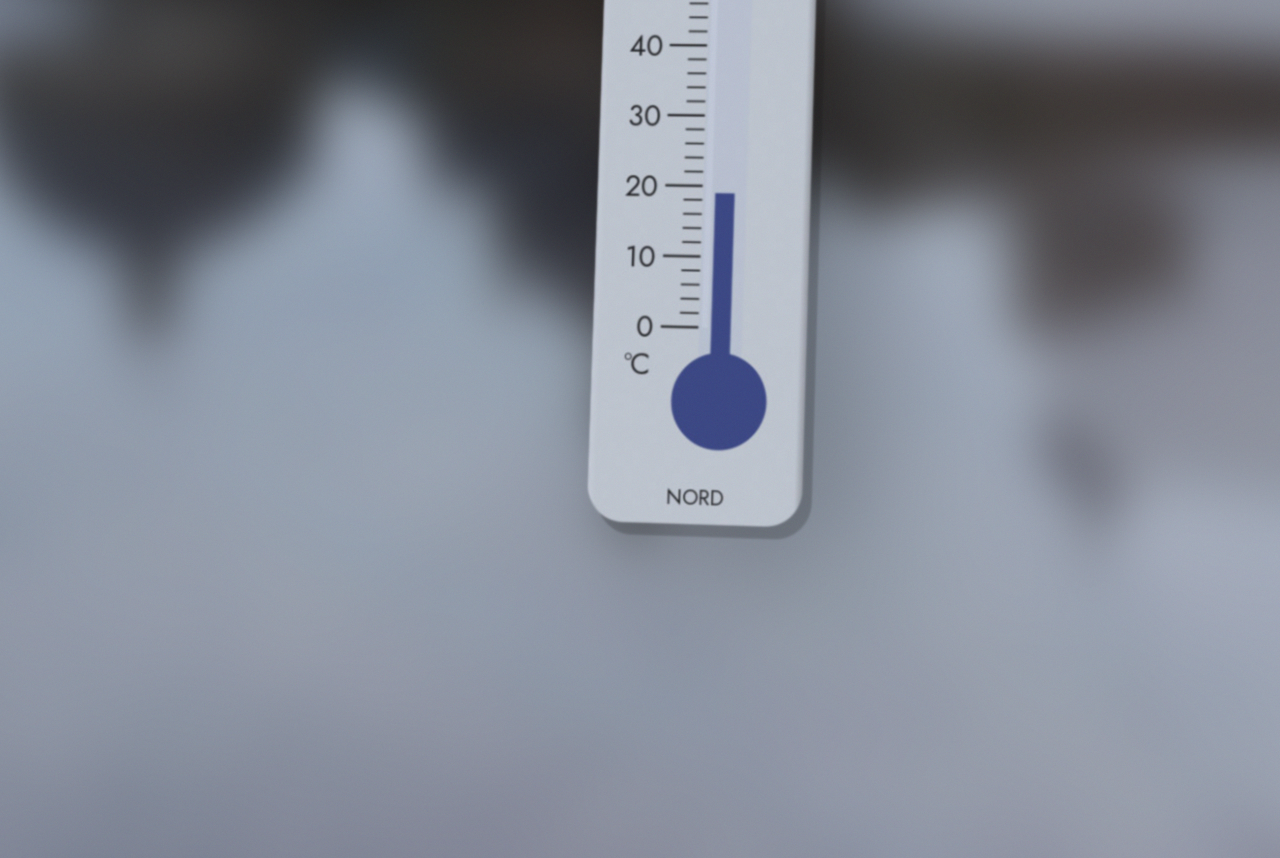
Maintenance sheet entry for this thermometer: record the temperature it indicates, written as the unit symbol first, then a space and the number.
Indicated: °C 19
